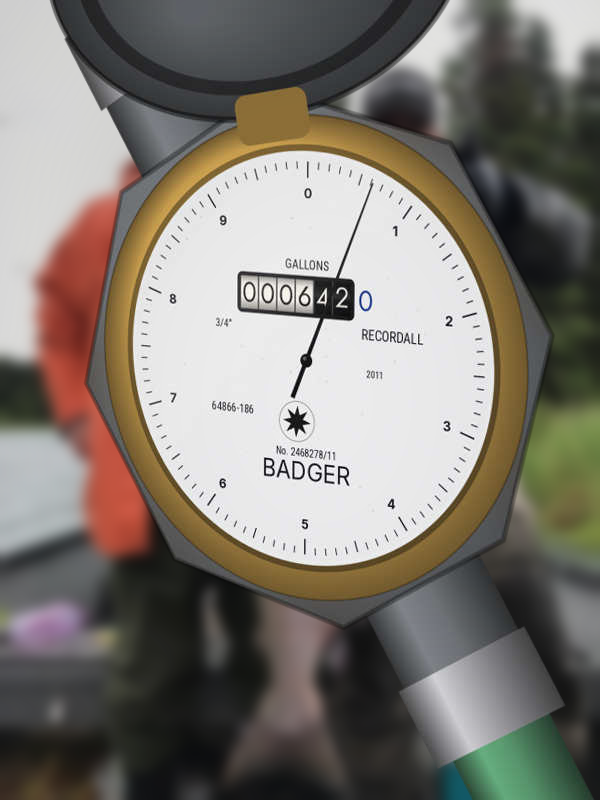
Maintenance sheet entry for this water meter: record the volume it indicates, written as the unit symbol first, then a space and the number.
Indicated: gal 6420.6
